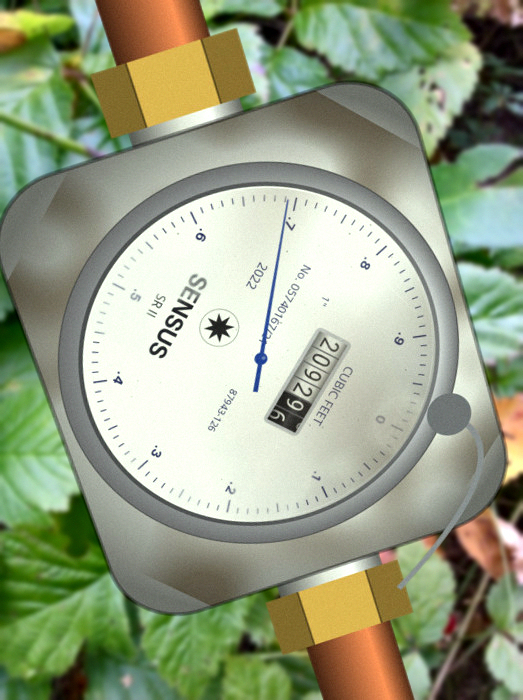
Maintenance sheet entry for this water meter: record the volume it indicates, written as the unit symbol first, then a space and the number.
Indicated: ft³ 209295.69
